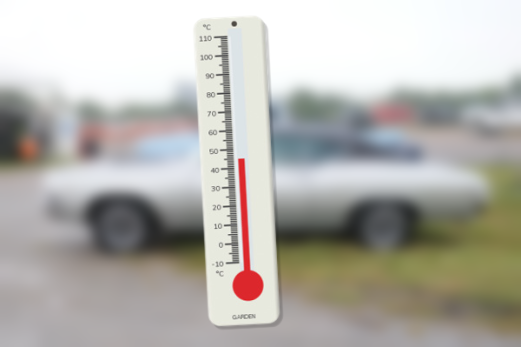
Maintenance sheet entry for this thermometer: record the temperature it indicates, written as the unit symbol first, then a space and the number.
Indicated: °C 45
